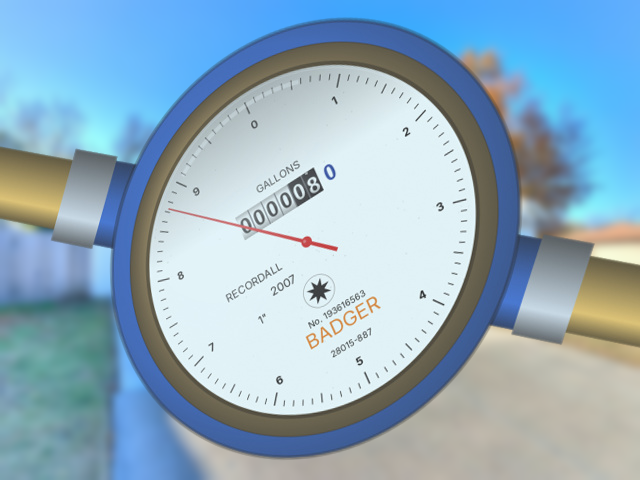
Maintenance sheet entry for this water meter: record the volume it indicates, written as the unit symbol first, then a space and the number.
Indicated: gal 78.7
